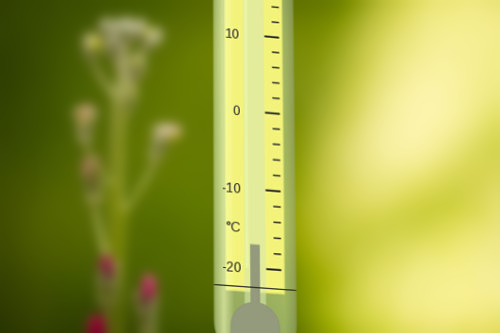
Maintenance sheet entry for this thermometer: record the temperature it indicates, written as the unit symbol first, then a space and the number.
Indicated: °C -17
